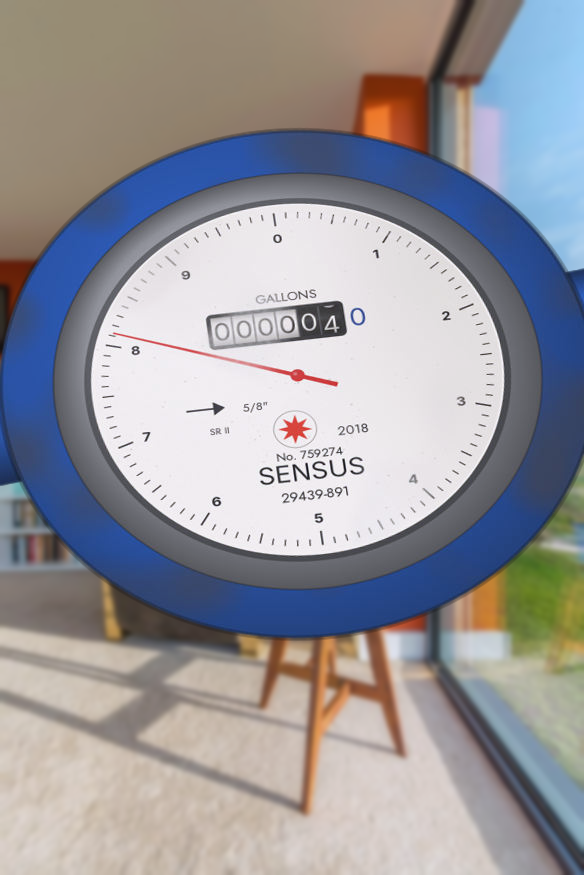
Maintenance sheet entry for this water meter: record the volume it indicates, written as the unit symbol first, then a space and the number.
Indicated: gal 38.1
